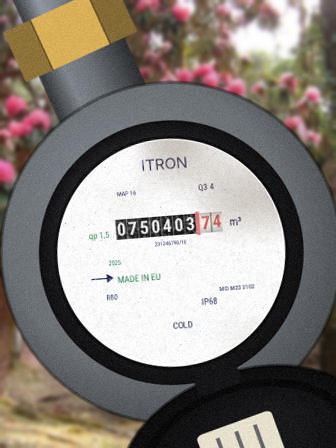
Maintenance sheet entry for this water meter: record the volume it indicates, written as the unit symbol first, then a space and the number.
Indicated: m³ 750403.74
